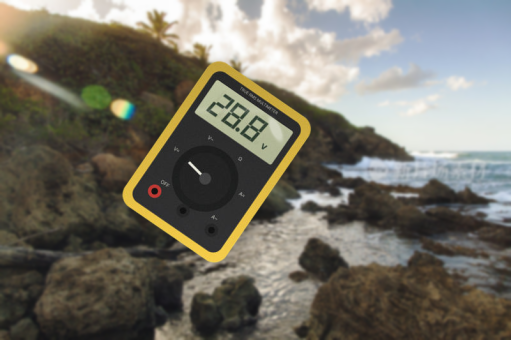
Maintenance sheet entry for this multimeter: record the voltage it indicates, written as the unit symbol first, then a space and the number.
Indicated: V 28.8
